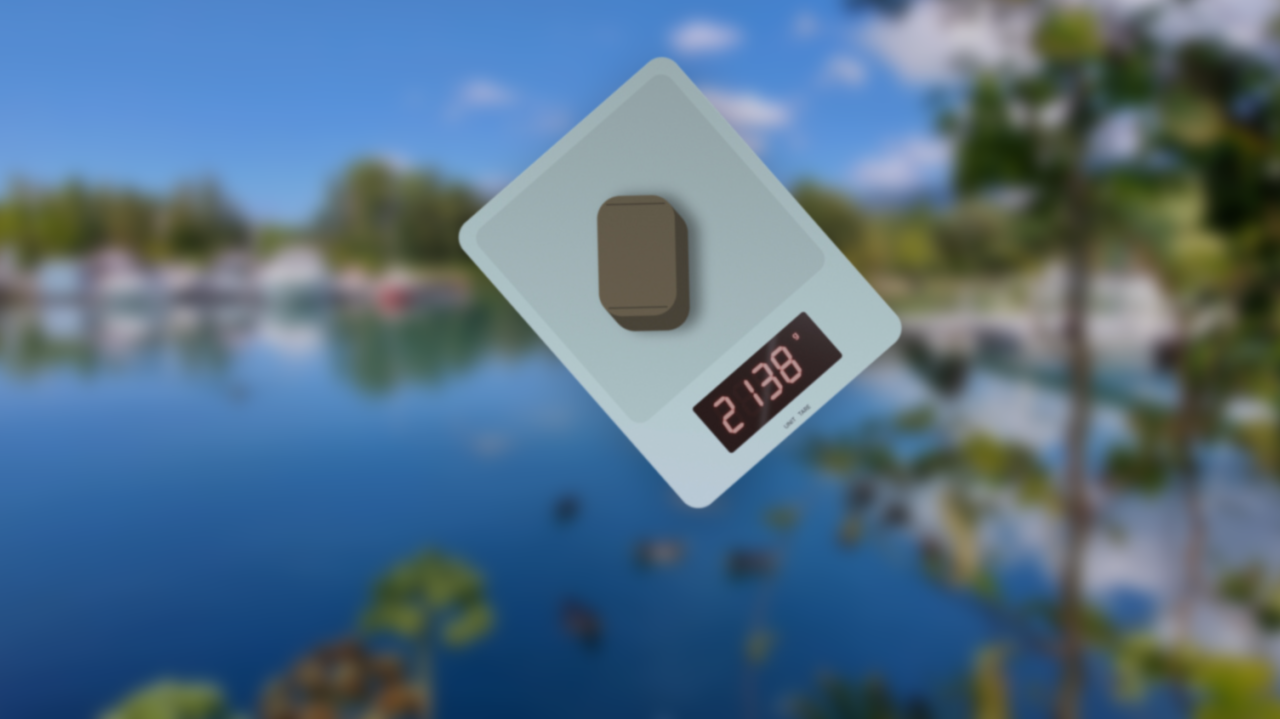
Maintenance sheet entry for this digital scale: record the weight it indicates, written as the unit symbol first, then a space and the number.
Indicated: g 2138
